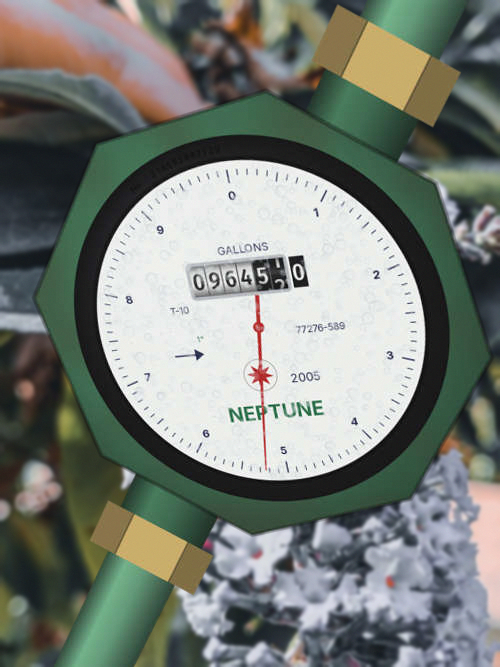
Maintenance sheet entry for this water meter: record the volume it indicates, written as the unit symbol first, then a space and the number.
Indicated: gal 964515.2
